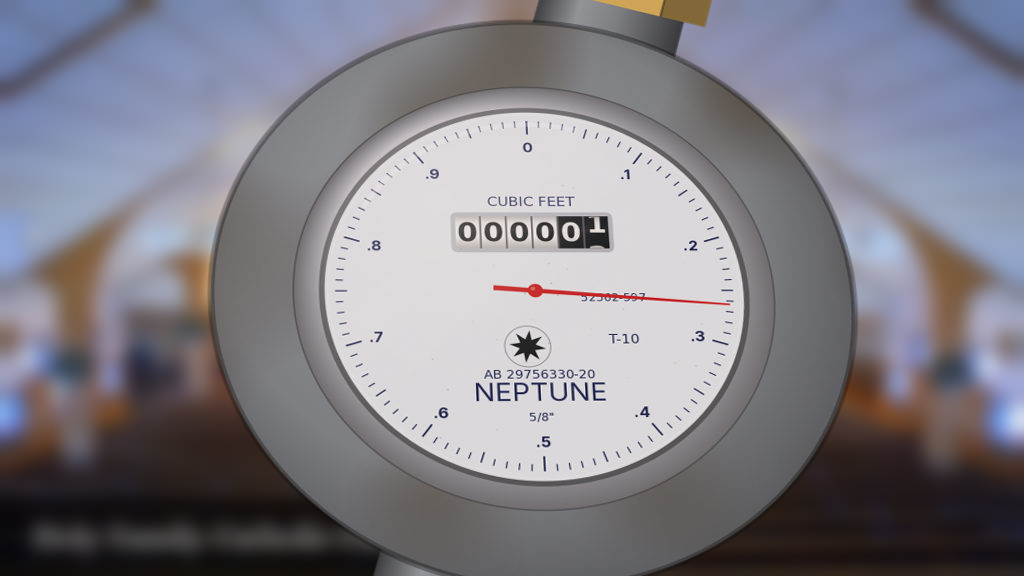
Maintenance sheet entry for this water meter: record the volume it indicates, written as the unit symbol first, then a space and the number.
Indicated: ft³ 1.26
